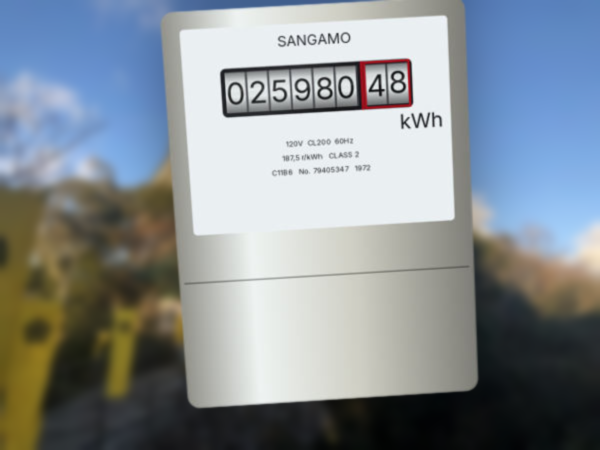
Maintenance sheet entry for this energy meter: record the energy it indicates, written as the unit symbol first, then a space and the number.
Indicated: kWh 25980.48
